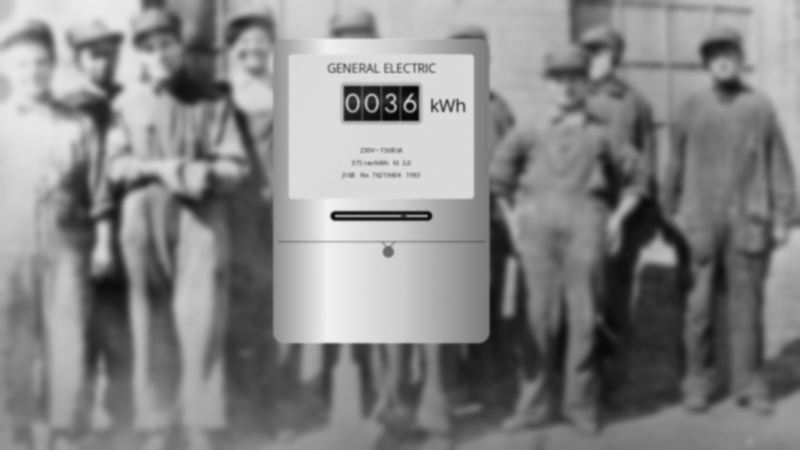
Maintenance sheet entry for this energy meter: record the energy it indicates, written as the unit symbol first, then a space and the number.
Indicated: kWh 36
